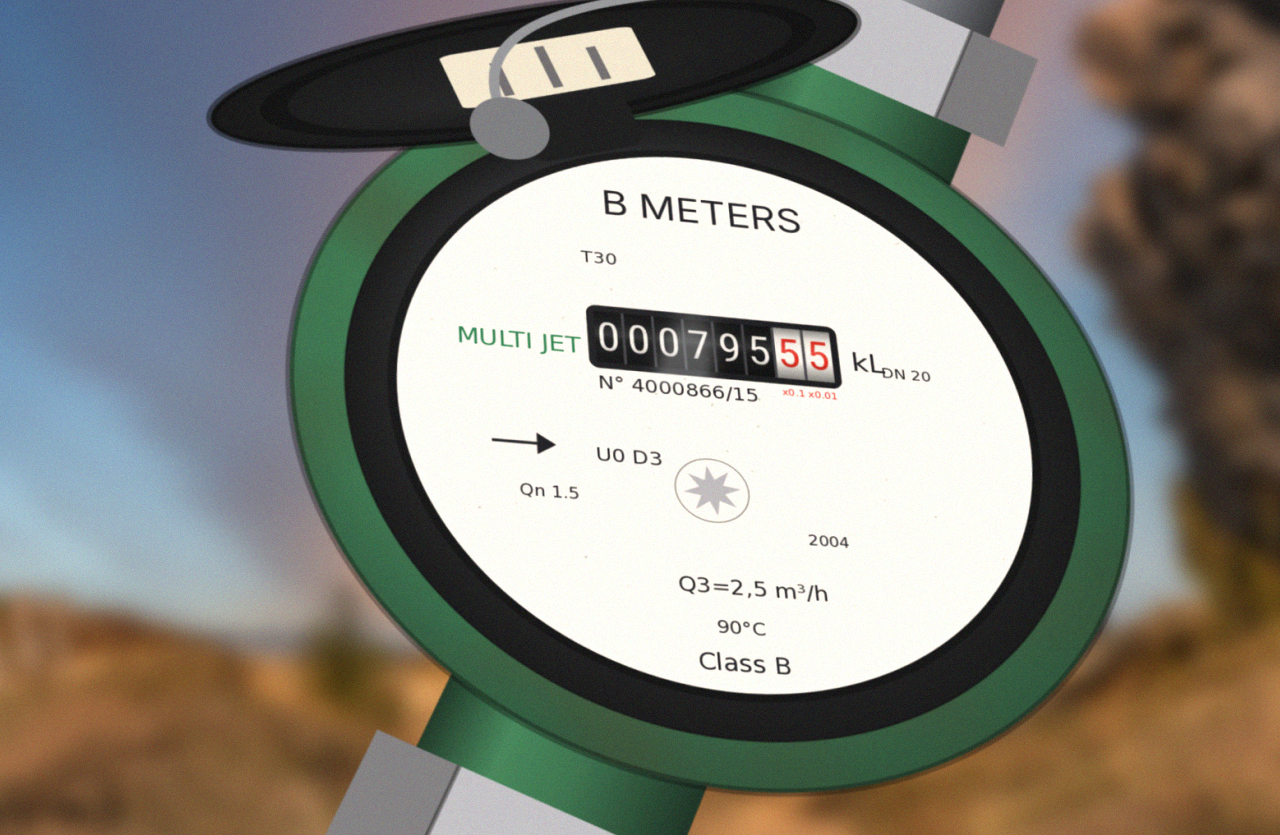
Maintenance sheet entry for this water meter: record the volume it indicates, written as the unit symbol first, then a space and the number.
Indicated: kL 795.55
